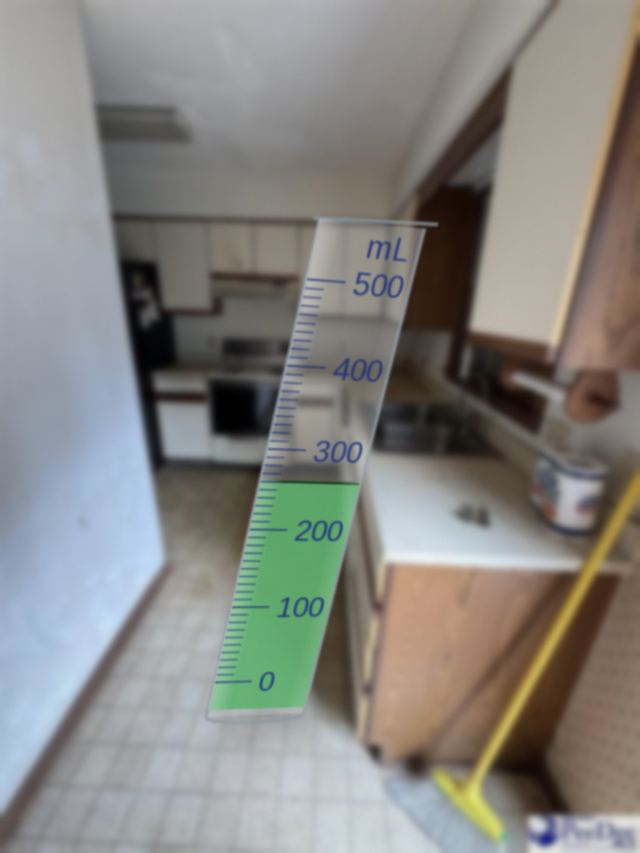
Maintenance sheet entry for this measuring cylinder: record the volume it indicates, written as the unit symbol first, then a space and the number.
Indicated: mL 260
